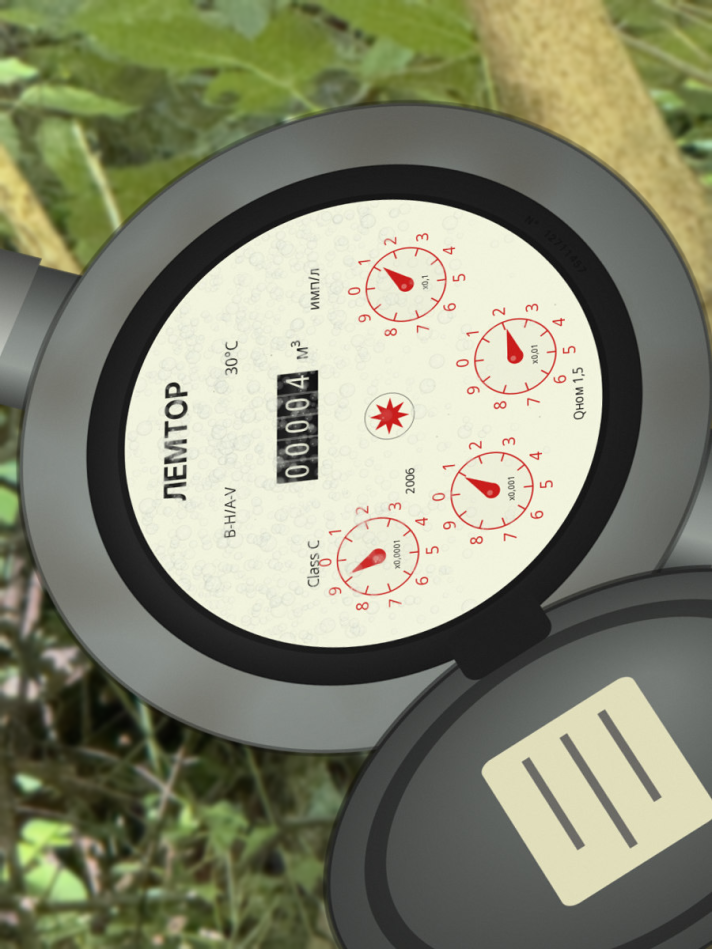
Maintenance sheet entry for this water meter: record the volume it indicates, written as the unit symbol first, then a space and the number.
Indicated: m³ 4.1209
